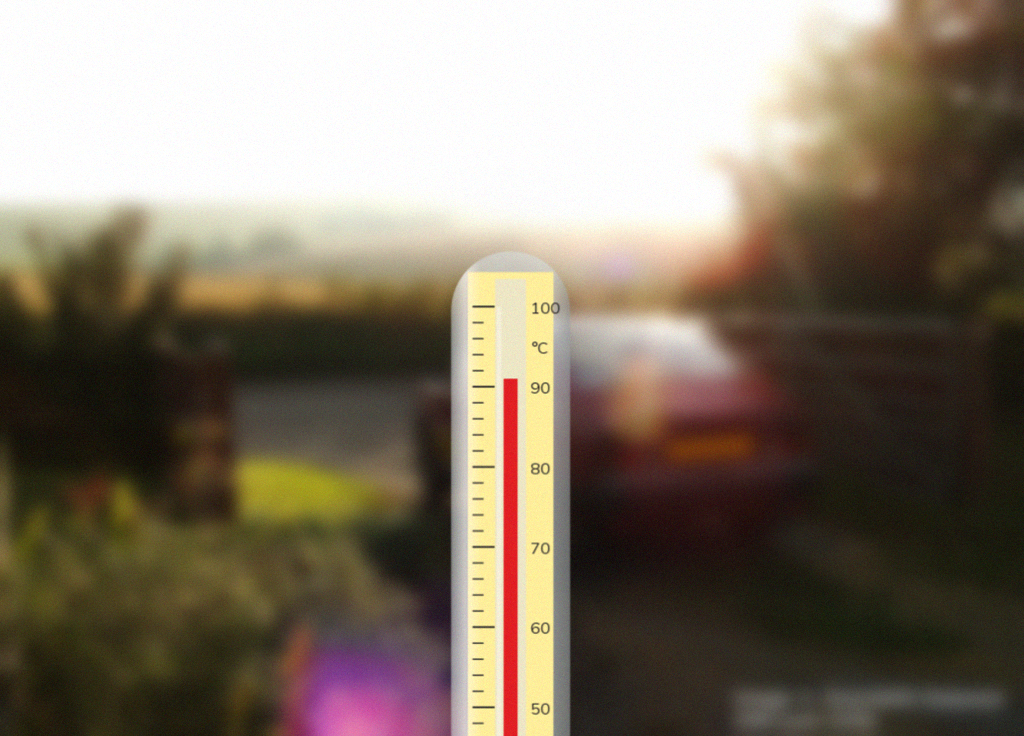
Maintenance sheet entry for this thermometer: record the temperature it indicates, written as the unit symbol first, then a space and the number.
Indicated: °C 91
